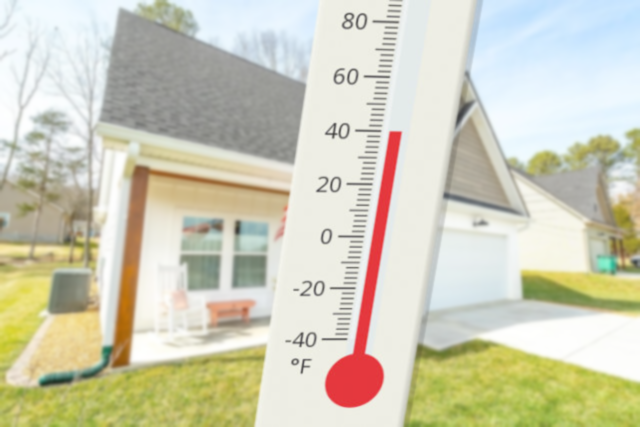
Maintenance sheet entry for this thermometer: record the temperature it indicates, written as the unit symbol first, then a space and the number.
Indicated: °F 40
